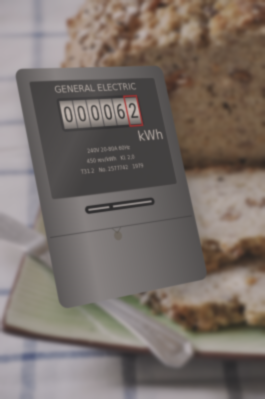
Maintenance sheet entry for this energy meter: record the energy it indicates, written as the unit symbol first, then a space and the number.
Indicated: kWh 6.2
